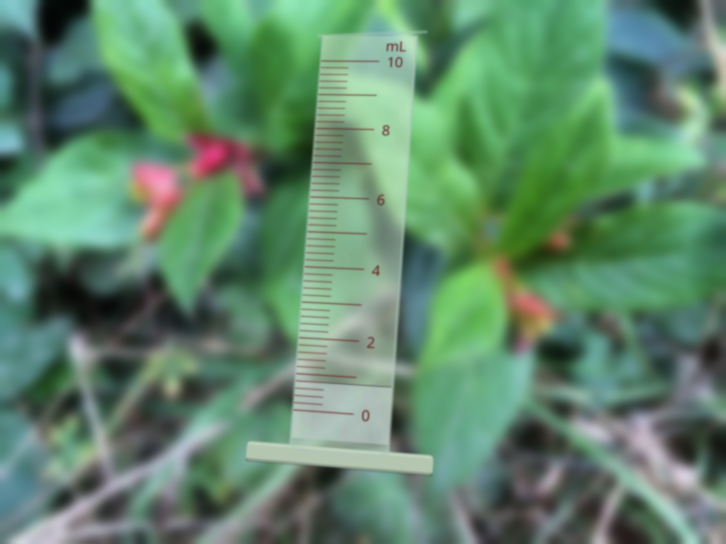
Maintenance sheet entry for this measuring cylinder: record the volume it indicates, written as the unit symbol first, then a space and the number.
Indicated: mL 0.8
